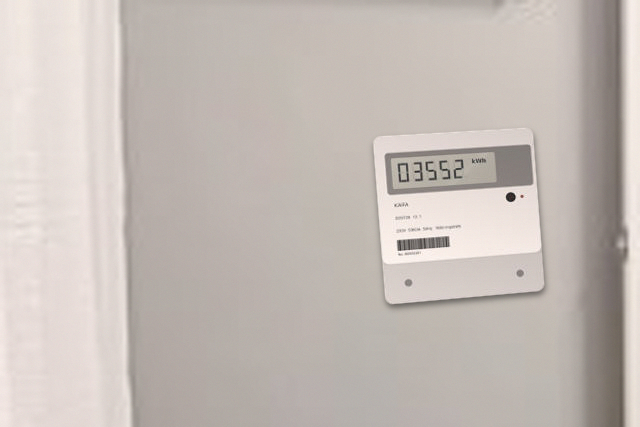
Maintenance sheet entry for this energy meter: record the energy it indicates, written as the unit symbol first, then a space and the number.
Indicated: kWh 3552
